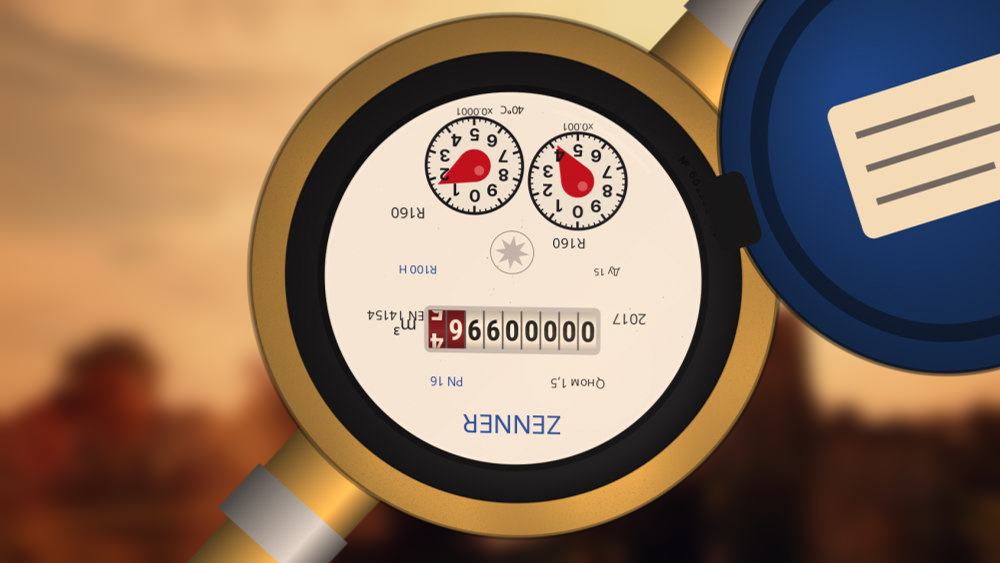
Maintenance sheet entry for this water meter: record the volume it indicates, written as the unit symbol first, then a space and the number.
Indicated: m³ 99.6441
